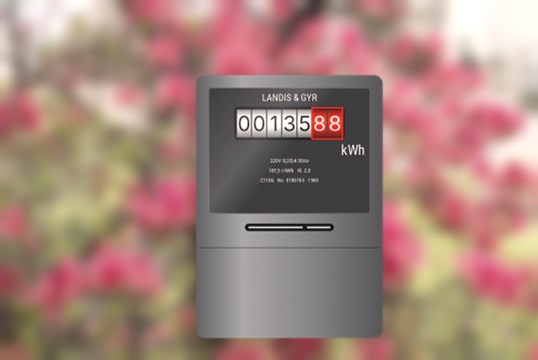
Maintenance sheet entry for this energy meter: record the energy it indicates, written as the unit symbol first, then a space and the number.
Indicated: kWh 135.88
